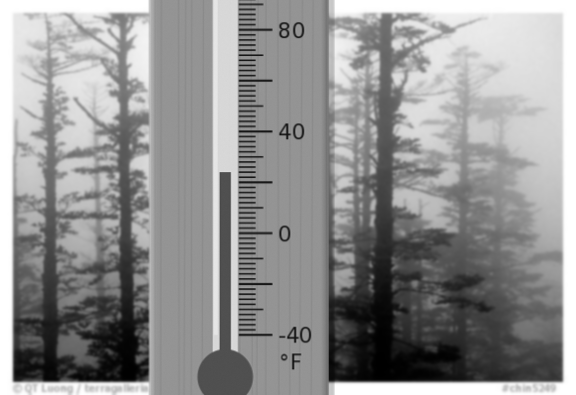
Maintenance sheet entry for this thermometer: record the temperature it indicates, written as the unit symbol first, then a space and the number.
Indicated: °F 24
